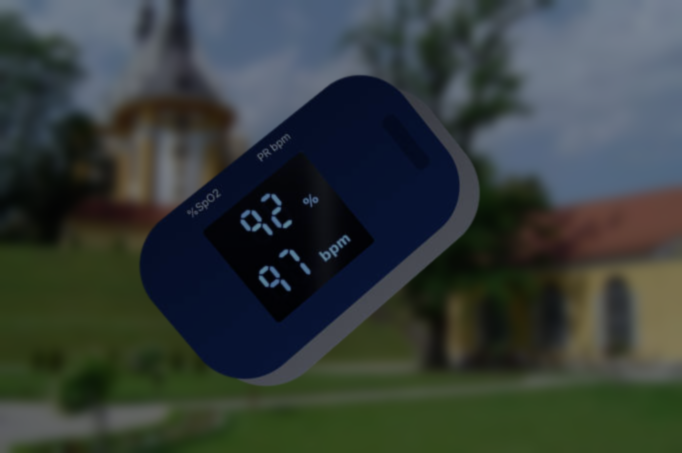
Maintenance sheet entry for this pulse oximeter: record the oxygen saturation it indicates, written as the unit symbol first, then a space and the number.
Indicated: % 92
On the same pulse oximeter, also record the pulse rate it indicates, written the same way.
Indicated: bpm 97
